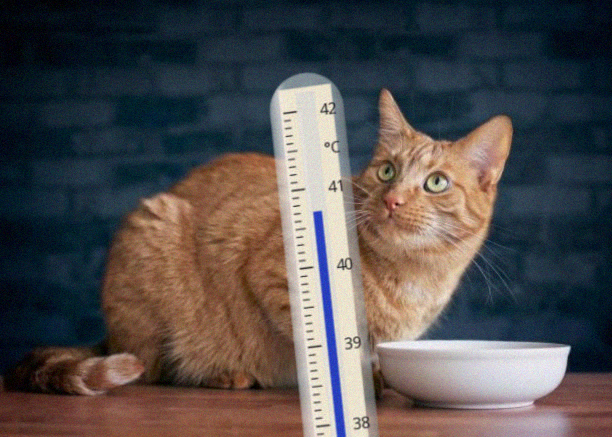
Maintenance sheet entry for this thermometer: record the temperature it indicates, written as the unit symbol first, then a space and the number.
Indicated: °C 40.7
